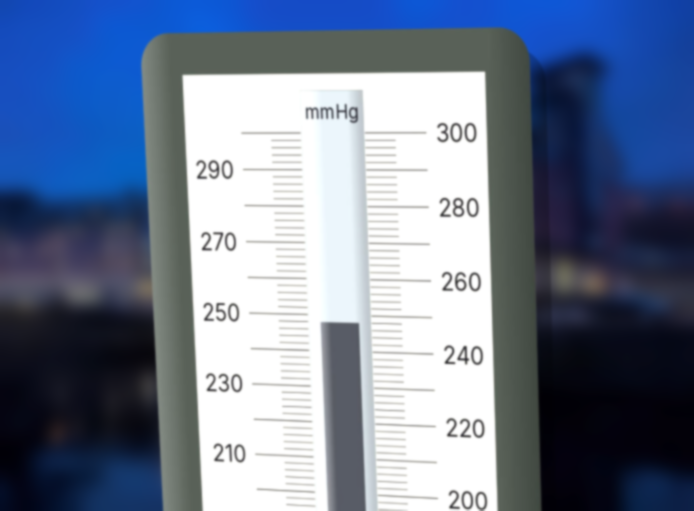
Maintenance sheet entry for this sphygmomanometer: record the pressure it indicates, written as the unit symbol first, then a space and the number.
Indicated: mmHg 248
